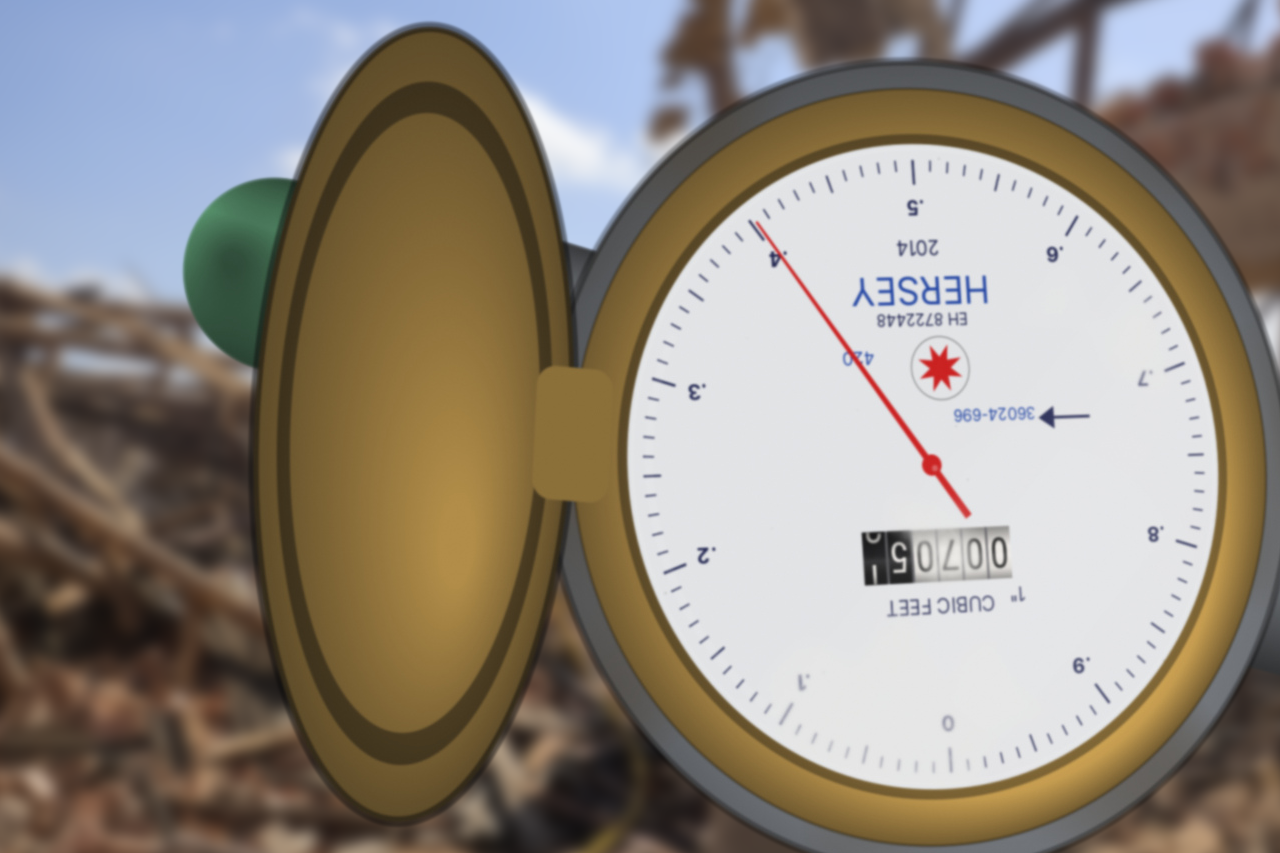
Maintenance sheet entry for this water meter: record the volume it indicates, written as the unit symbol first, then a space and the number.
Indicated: ft³ 7051.40
